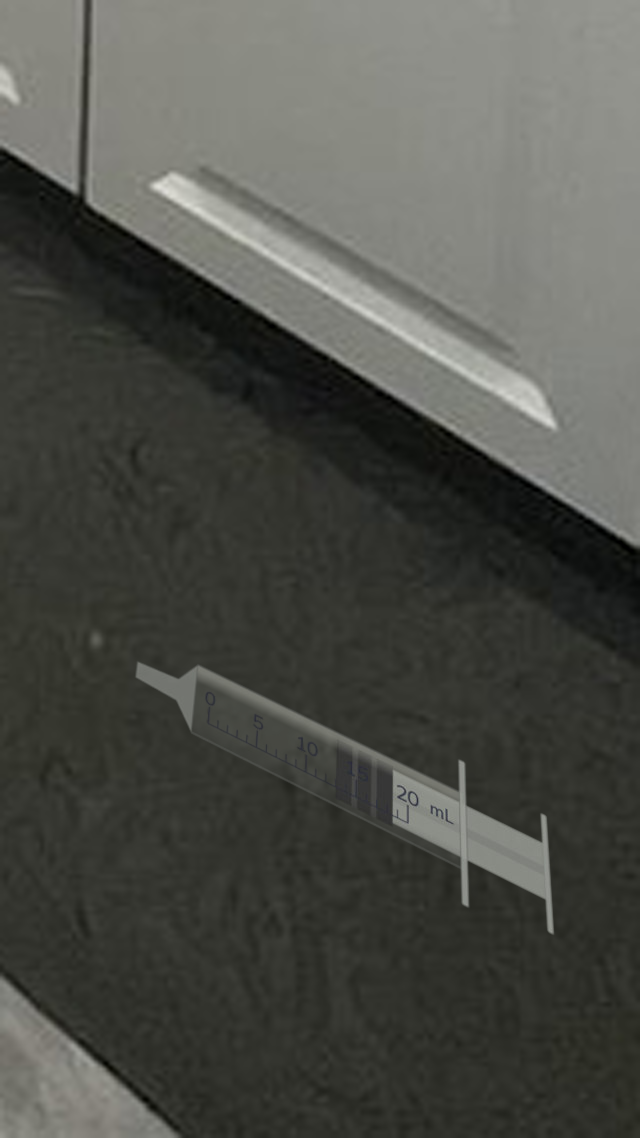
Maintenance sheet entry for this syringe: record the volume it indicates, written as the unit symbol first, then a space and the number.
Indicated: mL 13
